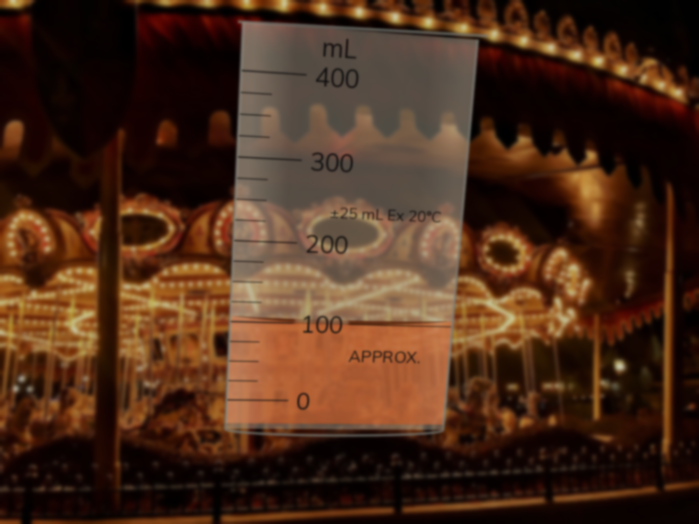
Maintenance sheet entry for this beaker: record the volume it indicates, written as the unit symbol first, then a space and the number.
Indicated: mL 100
